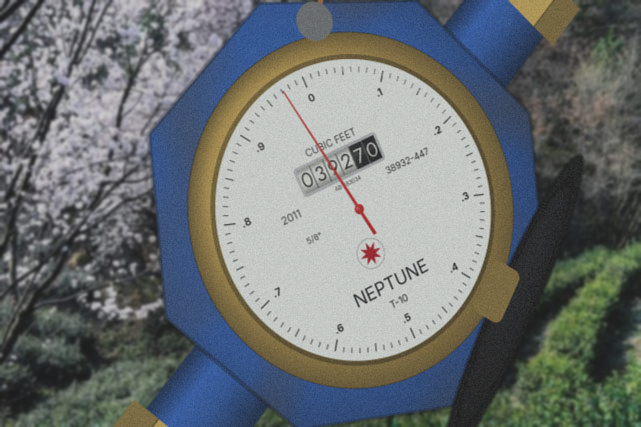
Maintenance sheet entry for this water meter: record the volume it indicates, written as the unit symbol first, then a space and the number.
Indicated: ft³ 39269.97
